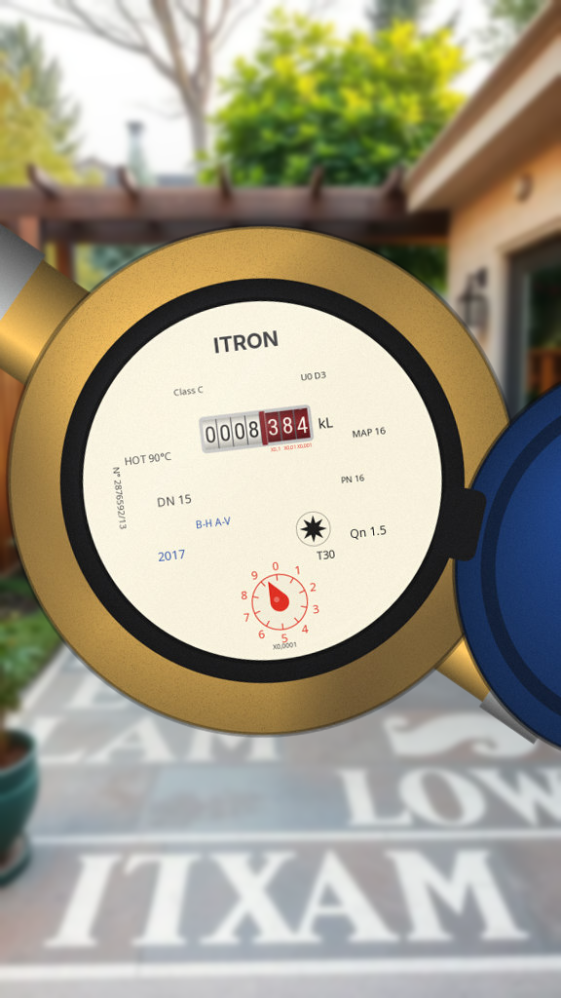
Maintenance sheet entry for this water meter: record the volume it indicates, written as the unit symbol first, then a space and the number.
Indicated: kL 8.3839
